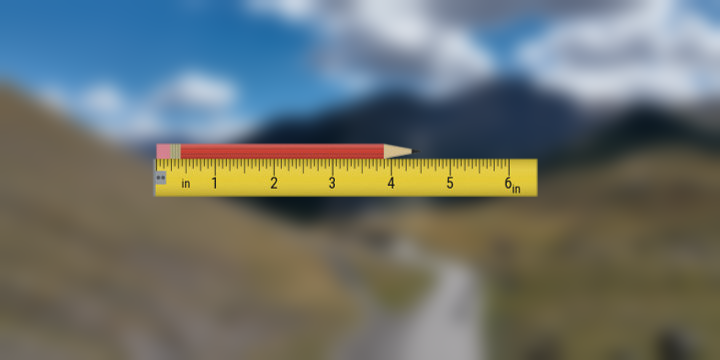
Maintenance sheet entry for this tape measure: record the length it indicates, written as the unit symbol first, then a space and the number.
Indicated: in 4.5
